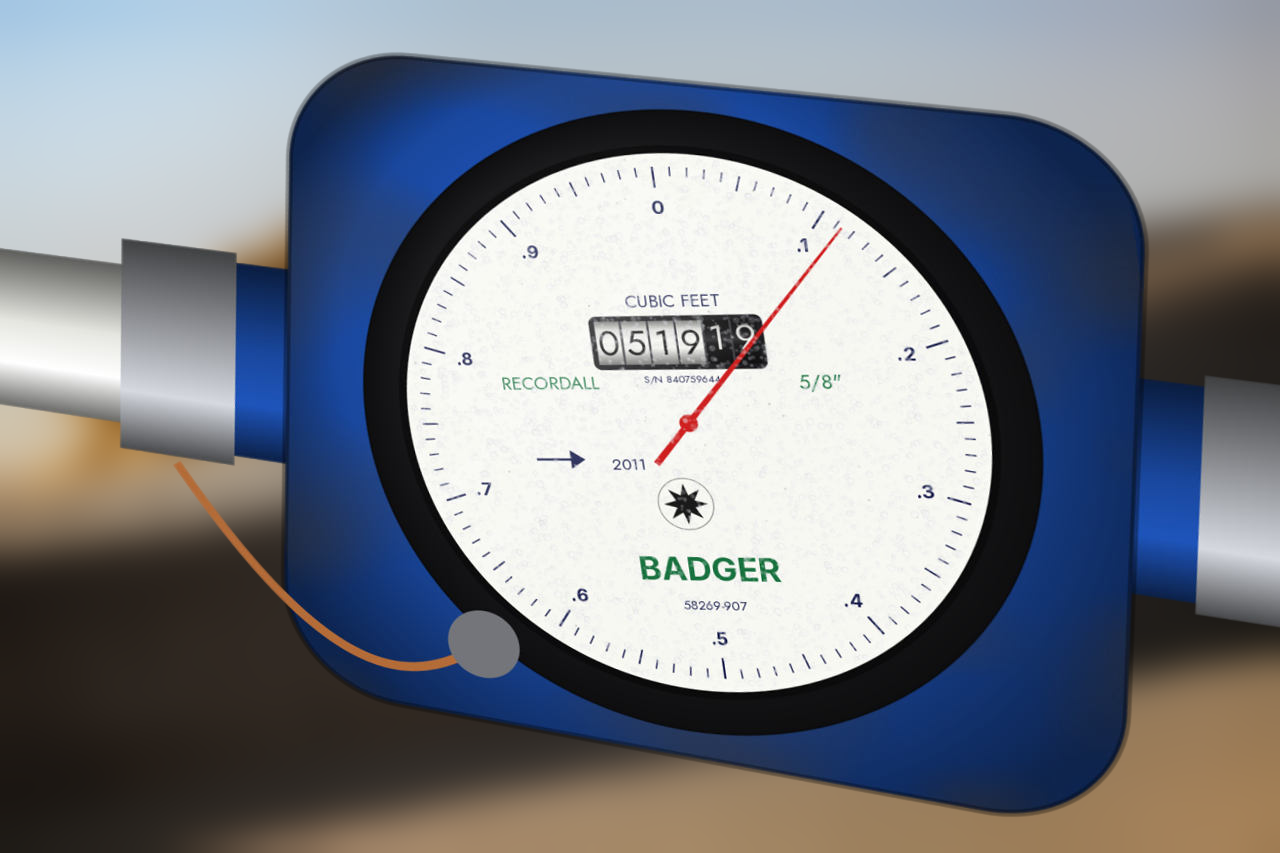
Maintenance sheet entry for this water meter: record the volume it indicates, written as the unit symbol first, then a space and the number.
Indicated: ft³ 51919.11
